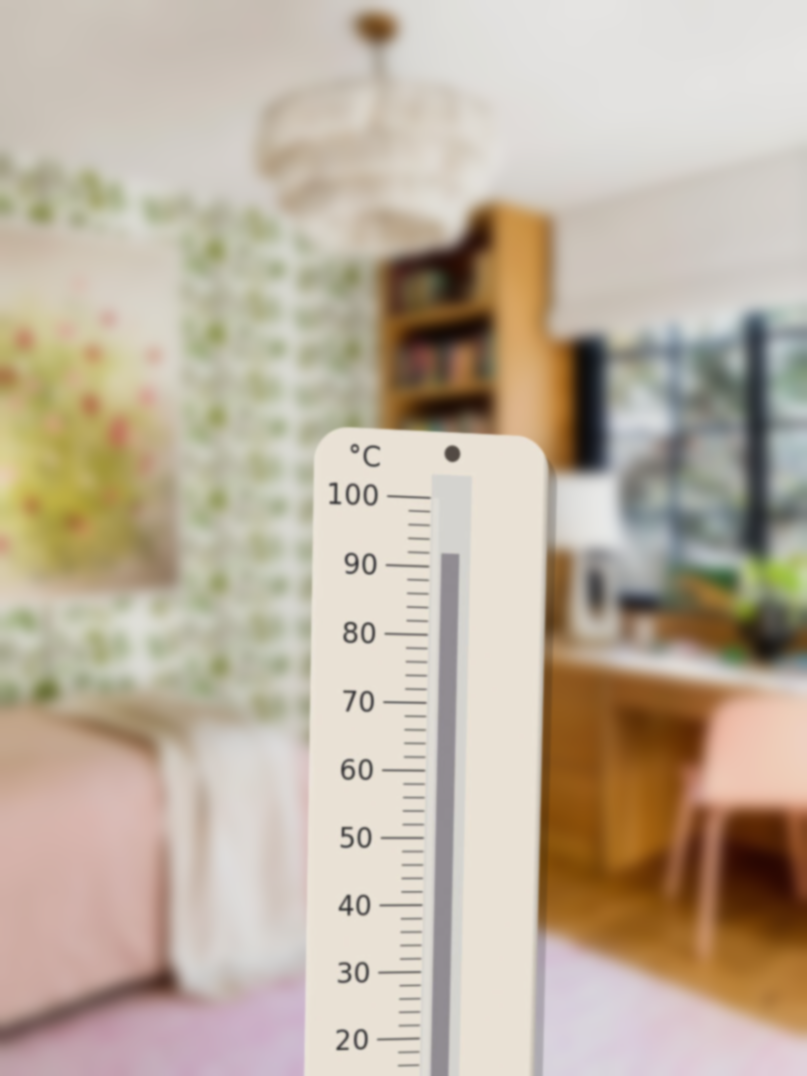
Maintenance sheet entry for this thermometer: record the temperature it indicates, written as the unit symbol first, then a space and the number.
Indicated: °C 92
